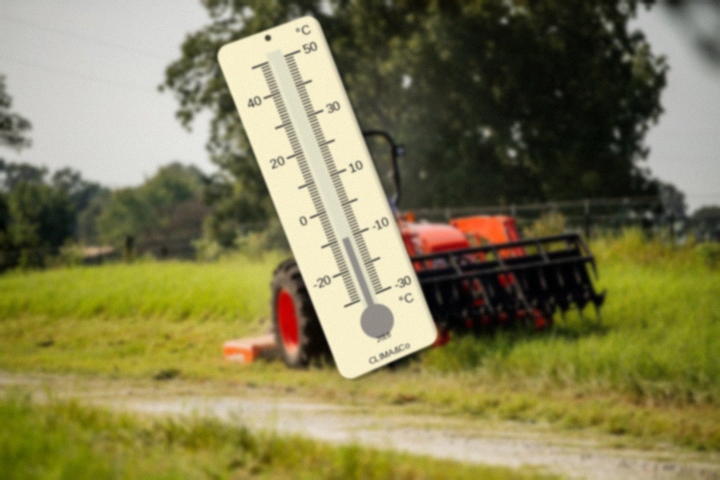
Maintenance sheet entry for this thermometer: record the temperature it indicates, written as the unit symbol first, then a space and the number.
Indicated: °C -10
